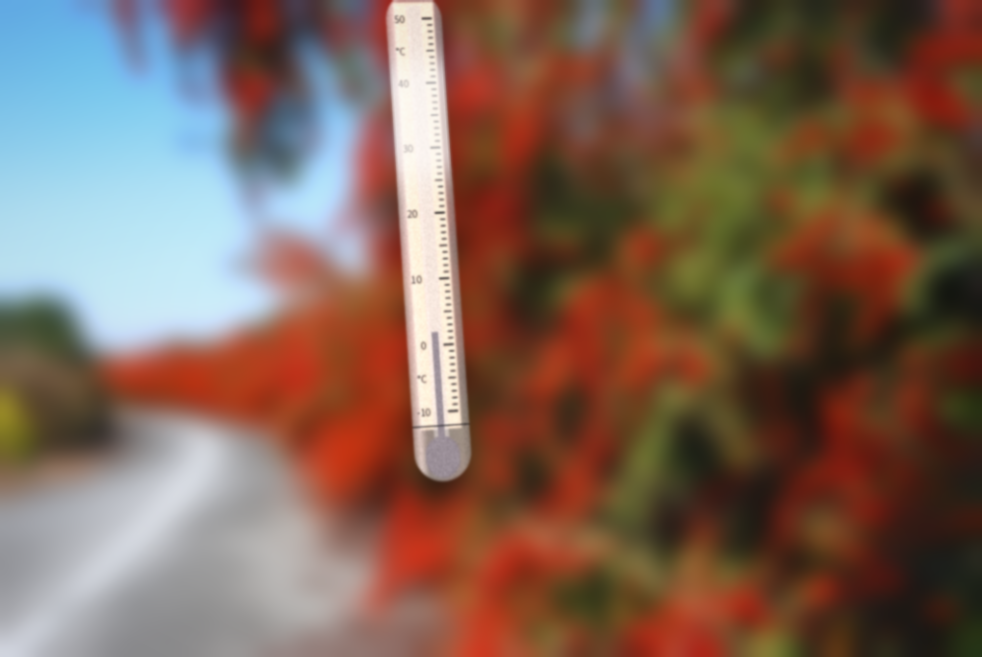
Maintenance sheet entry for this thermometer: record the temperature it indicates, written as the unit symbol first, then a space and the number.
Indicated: °C 2
